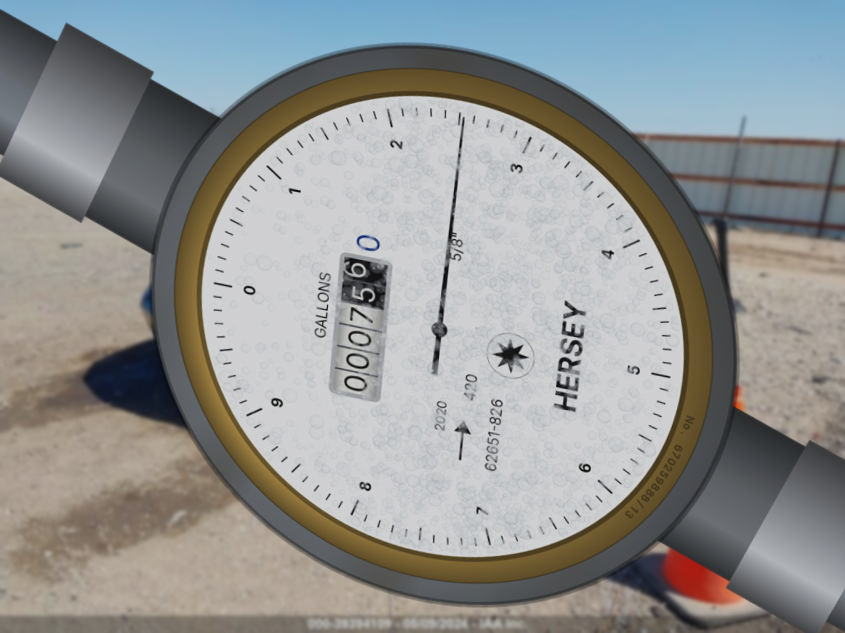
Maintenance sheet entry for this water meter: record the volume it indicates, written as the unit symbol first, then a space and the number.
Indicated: gal 7562.5
